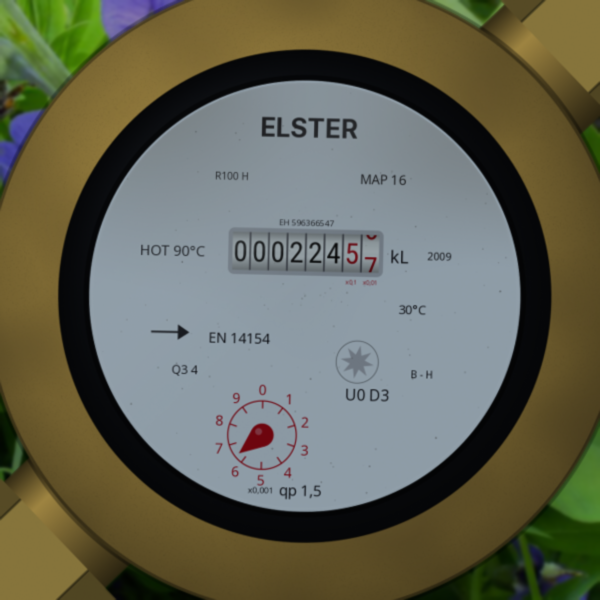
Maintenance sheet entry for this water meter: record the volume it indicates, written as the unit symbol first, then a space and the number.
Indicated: kL 224.566
